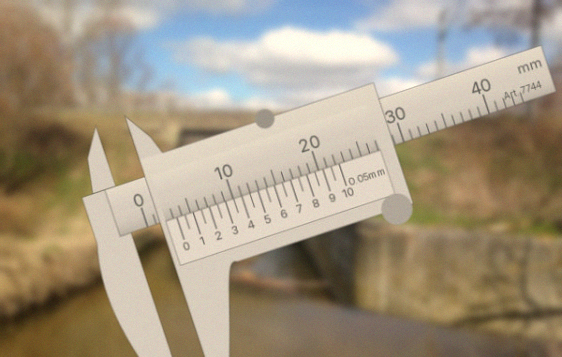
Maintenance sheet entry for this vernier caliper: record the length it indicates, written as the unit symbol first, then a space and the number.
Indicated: mm 3.4
